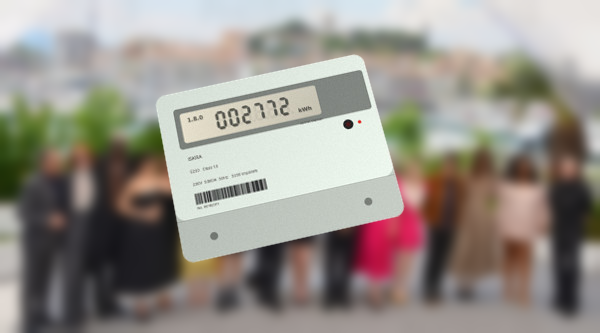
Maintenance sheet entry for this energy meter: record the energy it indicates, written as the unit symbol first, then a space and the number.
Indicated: kWh 2772
